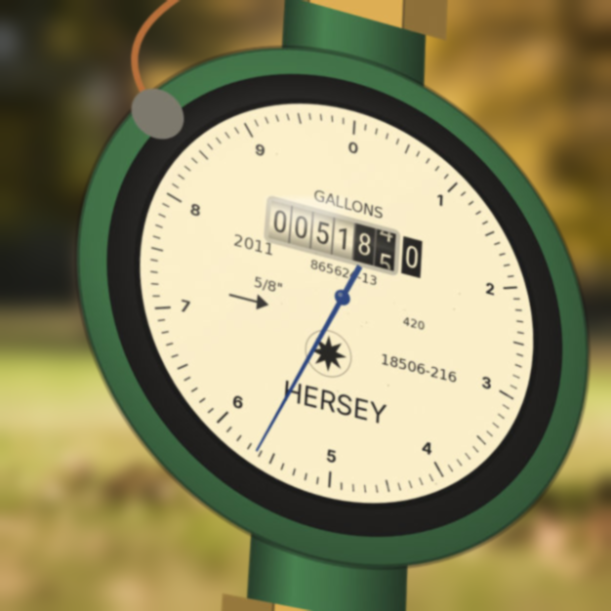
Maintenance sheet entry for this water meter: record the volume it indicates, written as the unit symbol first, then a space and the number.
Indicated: gal 51845.6
